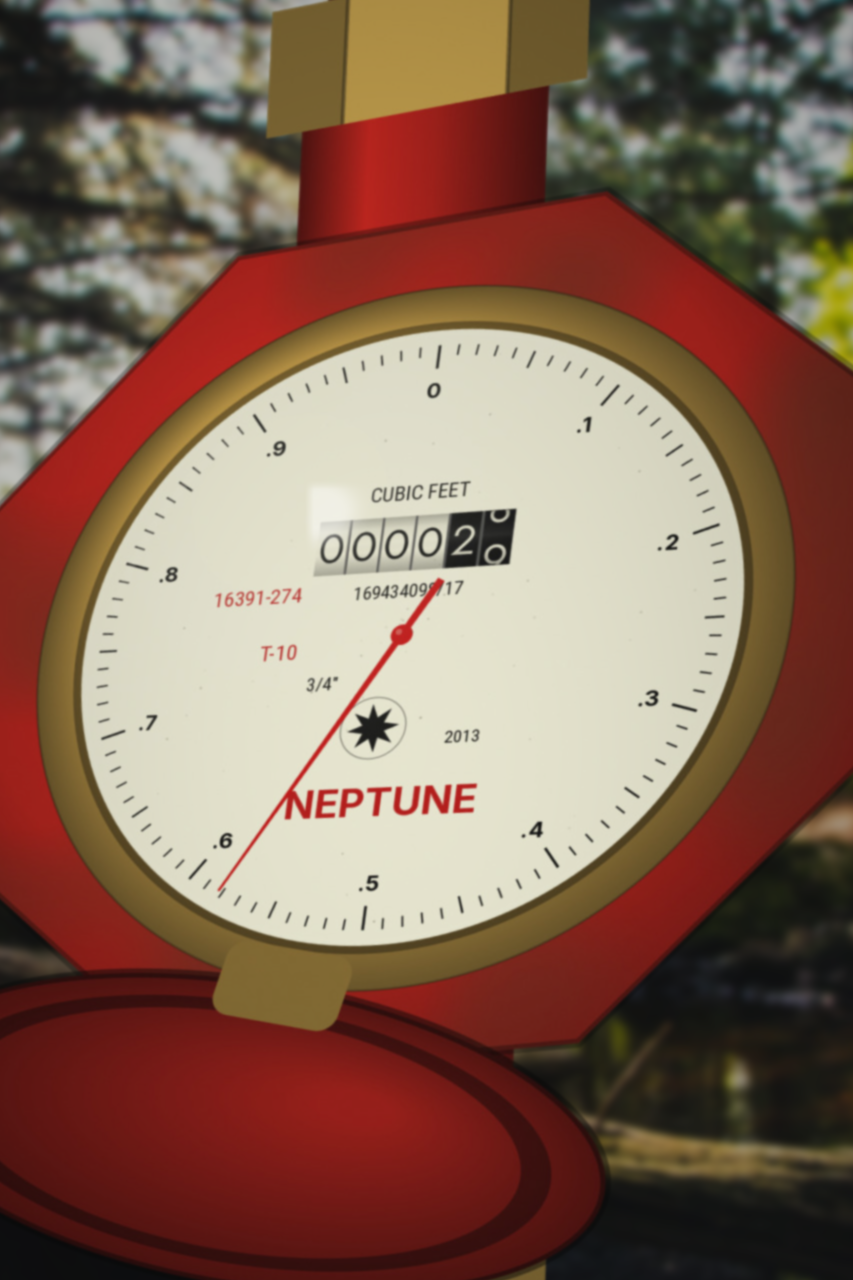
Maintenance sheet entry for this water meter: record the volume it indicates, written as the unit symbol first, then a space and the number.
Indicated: ft³ 28.58
